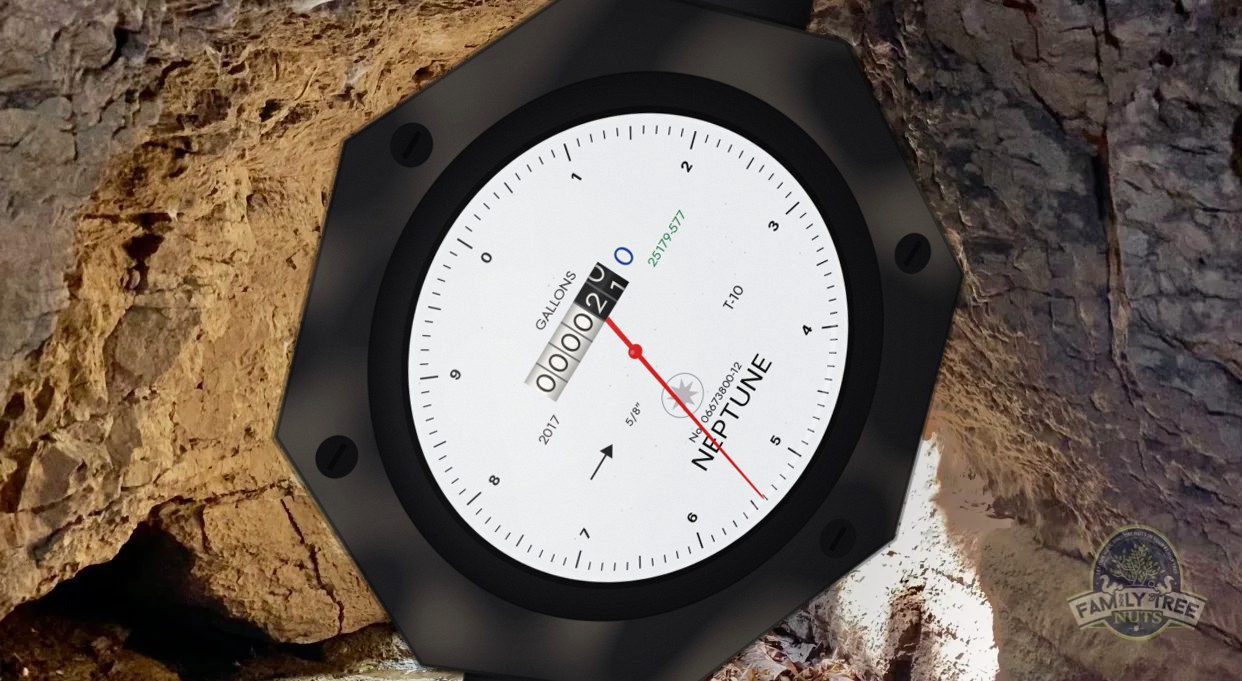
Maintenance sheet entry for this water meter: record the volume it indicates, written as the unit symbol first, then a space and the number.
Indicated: gal 205.4
